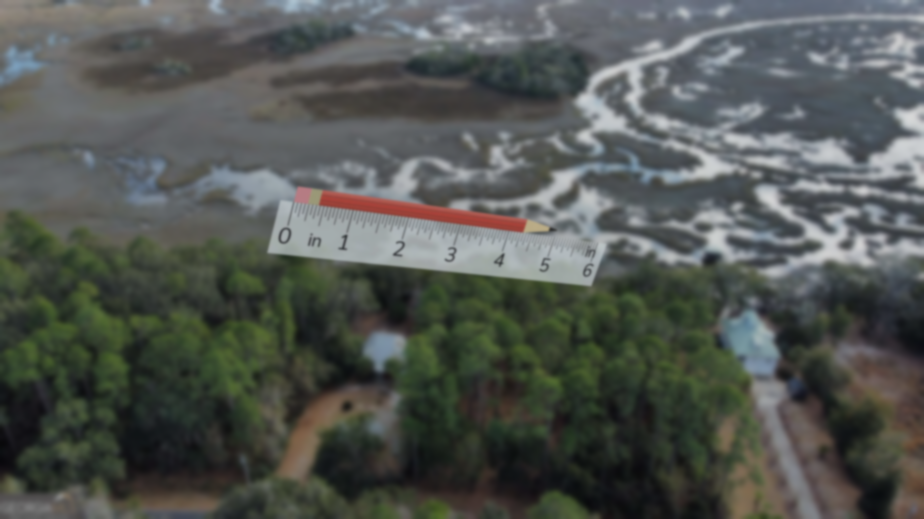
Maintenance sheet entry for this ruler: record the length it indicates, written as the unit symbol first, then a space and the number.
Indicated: in 5
